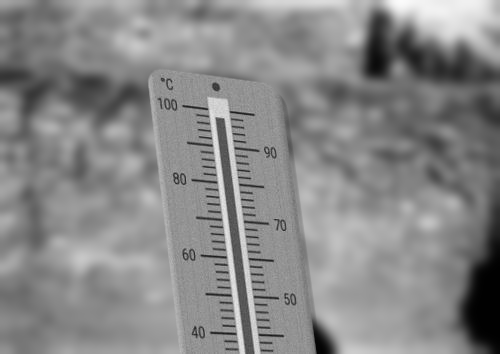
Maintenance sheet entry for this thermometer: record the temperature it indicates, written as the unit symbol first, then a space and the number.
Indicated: °C 98
